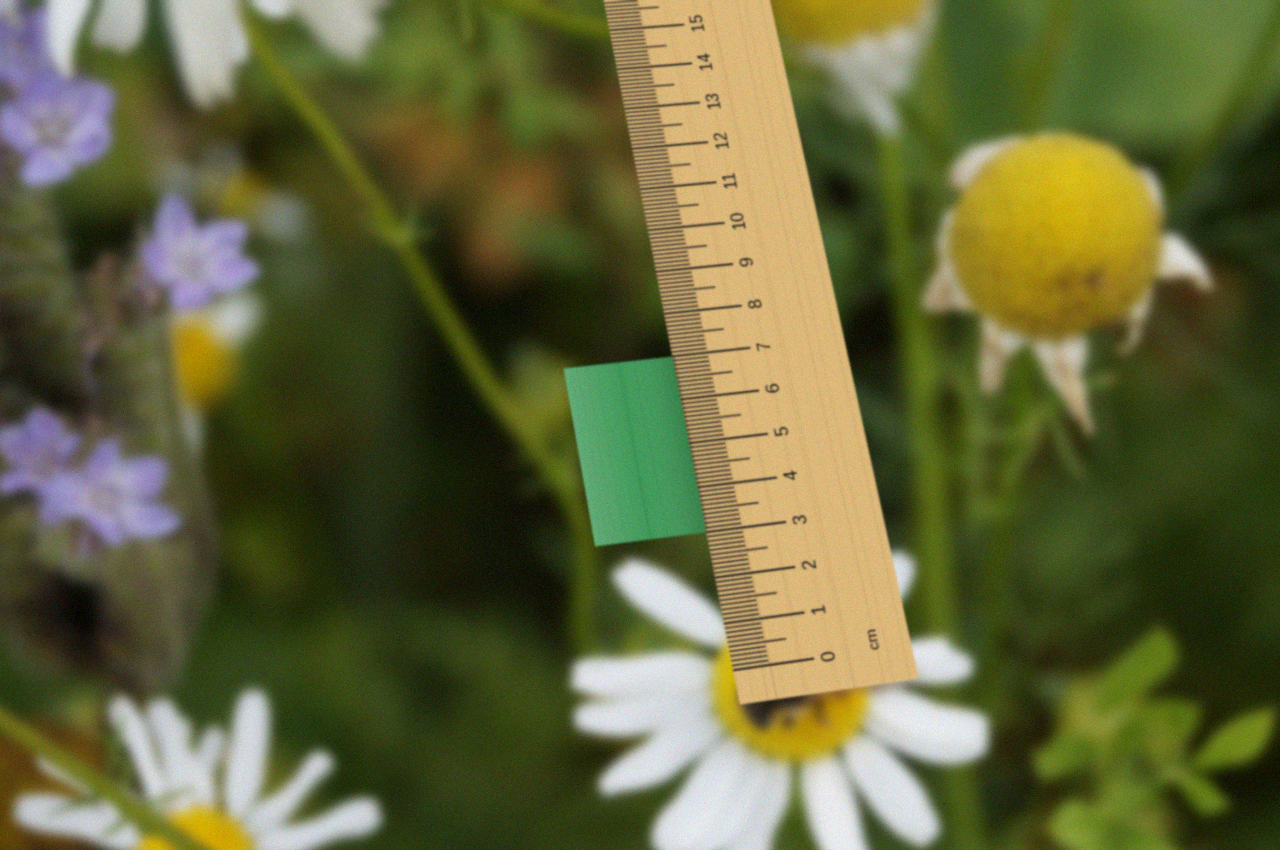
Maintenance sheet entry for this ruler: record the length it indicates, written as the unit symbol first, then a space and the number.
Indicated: cm 4
